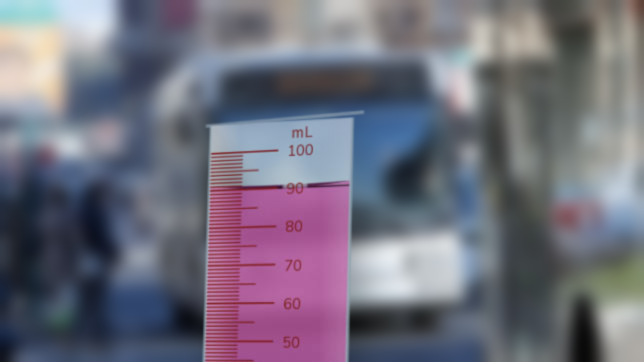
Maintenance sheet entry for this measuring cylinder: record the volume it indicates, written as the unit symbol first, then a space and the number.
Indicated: mL 90
